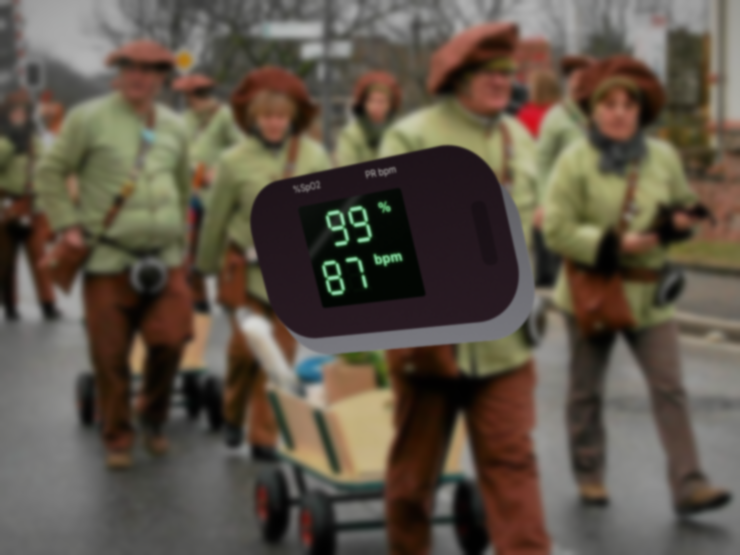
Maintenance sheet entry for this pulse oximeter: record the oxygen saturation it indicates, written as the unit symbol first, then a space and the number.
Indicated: % 99
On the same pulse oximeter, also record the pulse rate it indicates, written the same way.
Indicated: bpm 87
